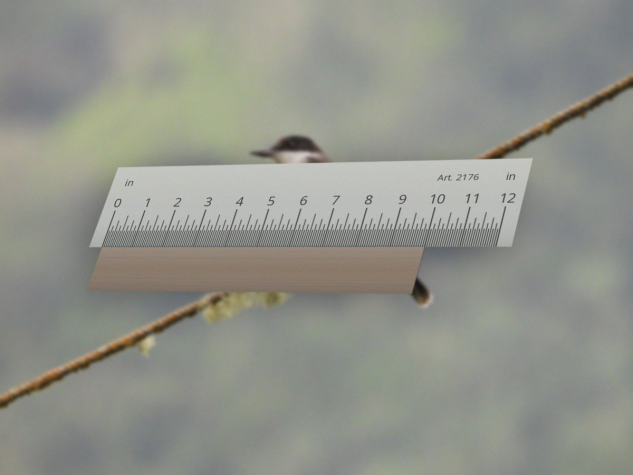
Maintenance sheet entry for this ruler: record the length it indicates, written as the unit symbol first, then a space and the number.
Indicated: in 10
